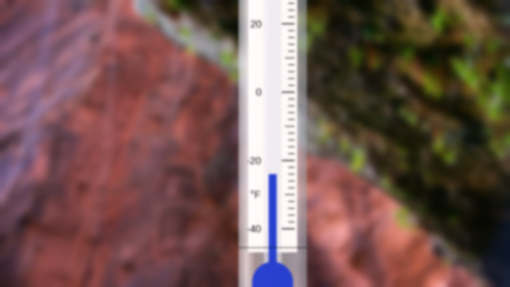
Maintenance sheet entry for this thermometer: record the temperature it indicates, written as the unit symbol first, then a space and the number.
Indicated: °F -24
